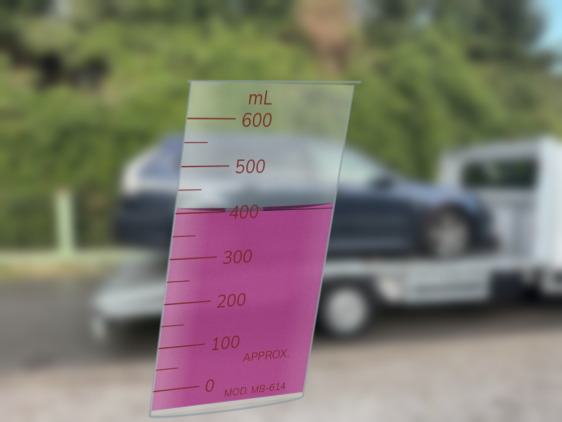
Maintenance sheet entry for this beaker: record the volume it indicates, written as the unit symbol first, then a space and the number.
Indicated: mL 400
